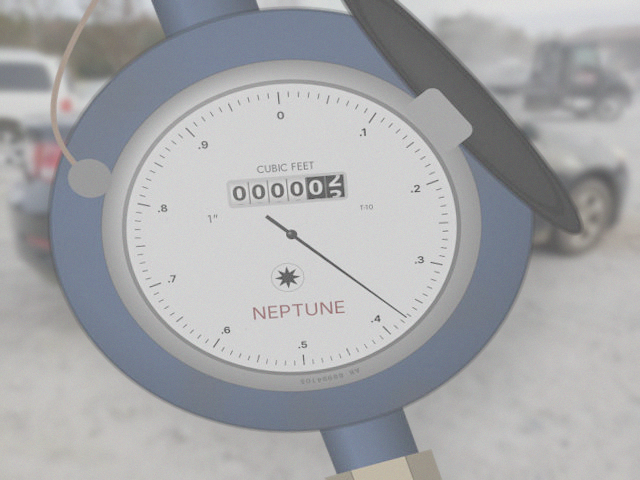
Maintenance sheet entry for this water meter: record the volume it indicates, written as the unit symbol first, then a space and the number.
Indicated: ft³ 2.37
